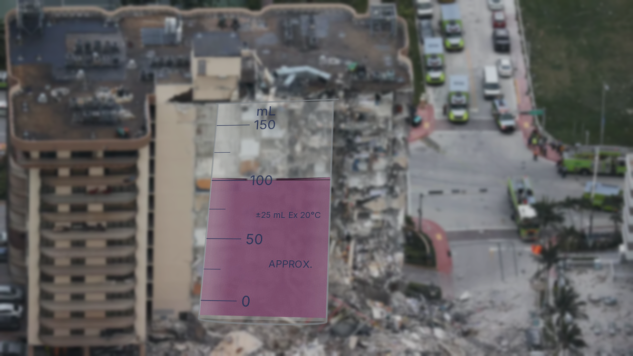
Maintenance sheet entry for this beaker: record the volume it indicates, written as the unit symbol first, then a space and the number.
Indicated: mL 100
